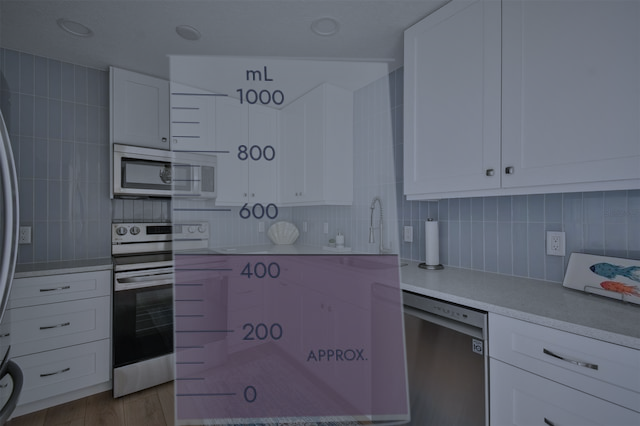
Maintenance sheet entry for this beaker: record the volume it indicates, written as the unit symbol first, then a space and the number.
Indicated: mL 450
